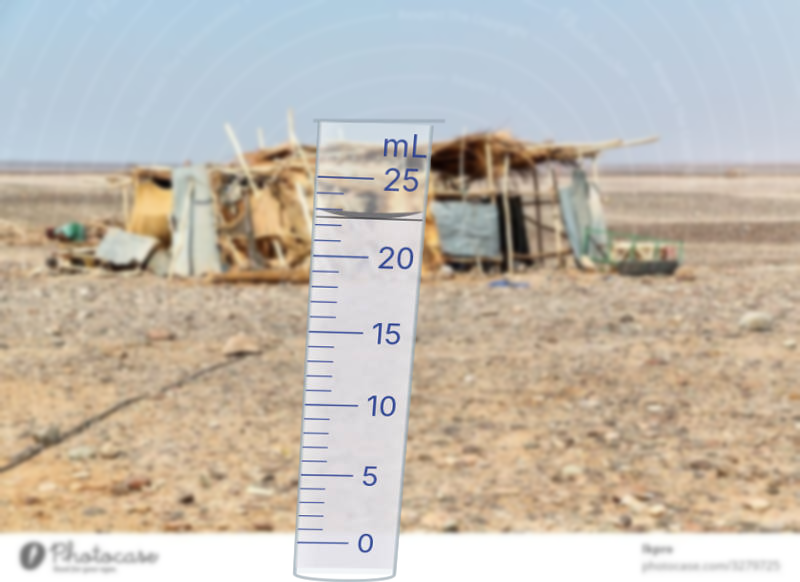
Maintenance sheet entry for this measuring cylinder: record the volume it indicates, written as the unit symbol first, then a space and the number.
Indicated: mL 22.5
